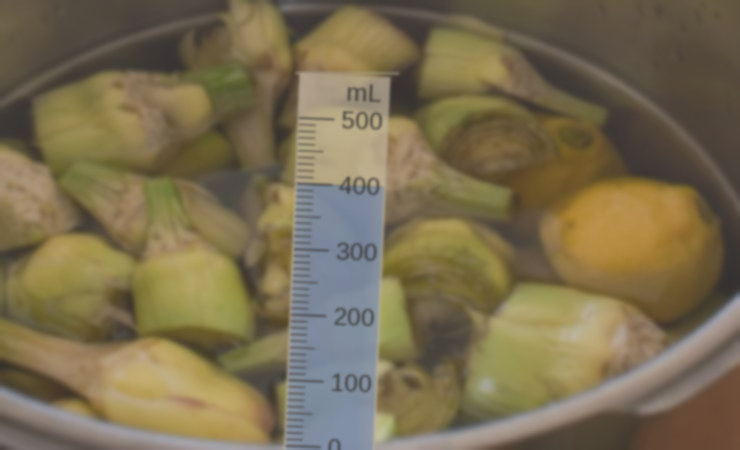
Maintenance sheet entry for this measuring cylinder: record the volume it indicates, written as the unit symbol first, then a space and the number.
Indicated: mL 400
